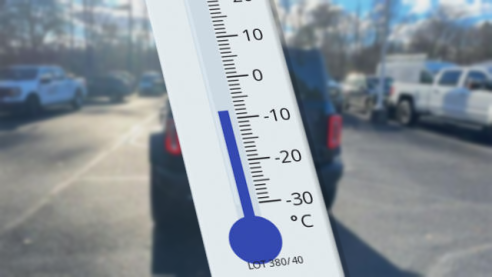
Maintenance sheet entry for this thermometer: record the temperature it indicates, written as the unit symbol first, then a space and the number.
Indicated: °C -8
